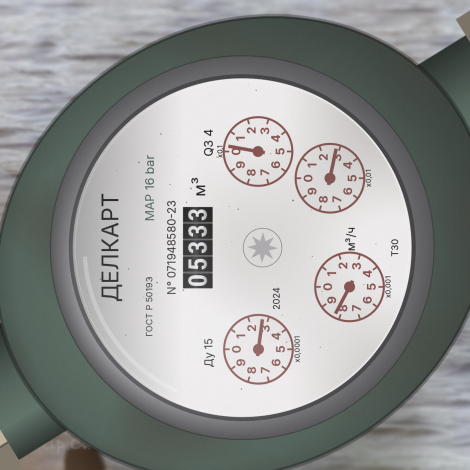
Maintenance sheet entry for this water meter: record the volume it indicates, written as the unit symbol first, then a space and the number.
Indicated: m³ 5333.0282
